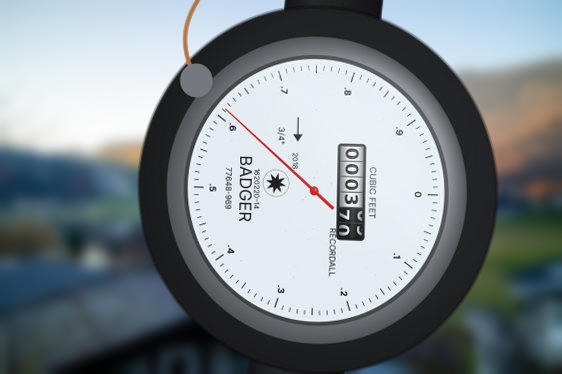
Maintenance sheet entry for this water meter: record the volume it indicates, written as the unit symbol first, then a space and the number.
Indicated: ft³ 369.61
